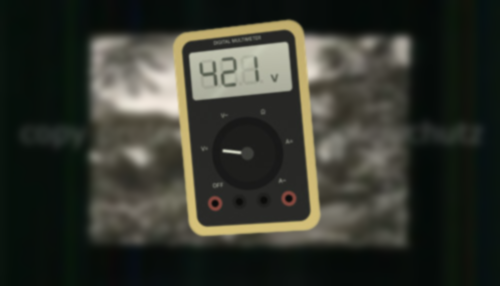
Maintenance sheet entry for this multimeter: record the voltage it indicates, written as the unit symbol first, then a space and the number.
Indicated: V 421
